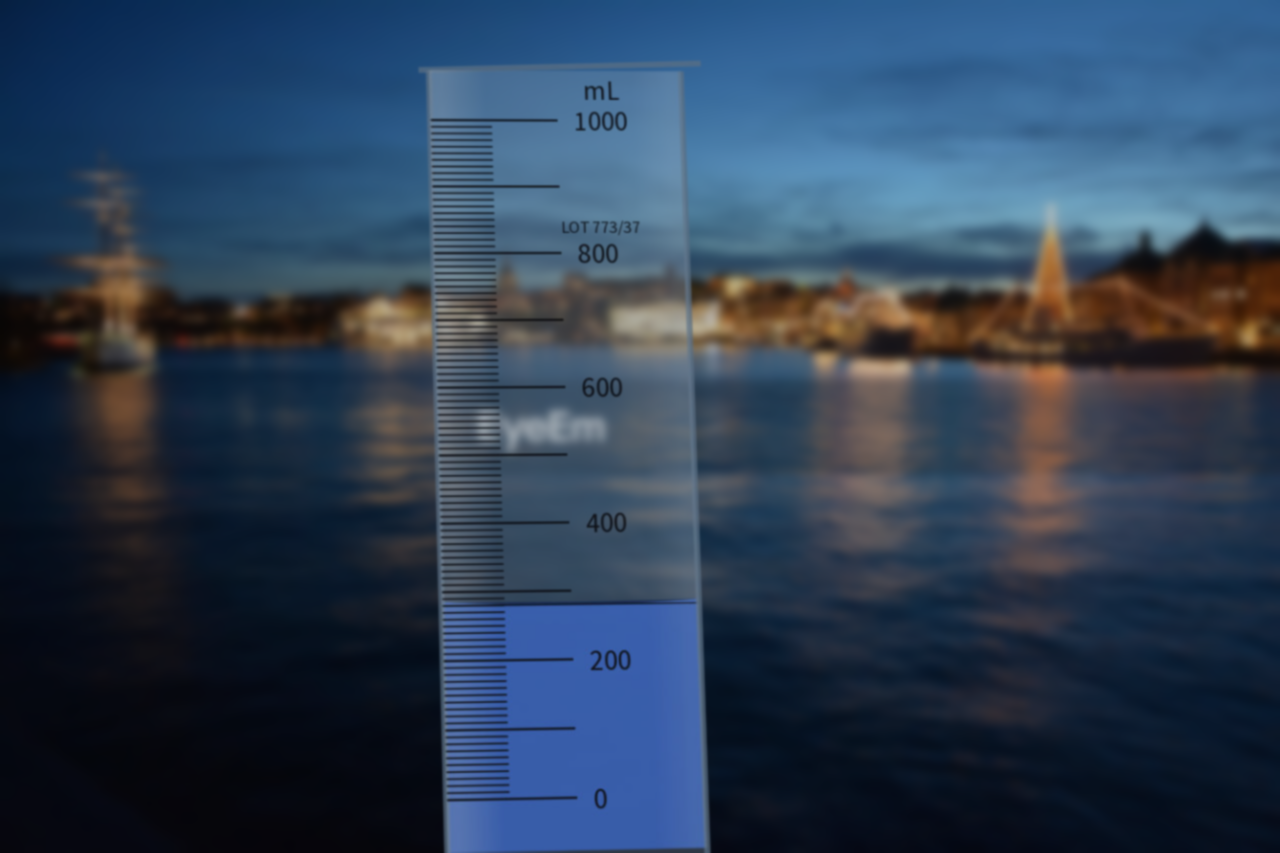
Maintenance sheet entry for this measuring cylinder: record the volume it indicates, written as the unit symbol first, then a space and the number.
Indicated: mL 280
